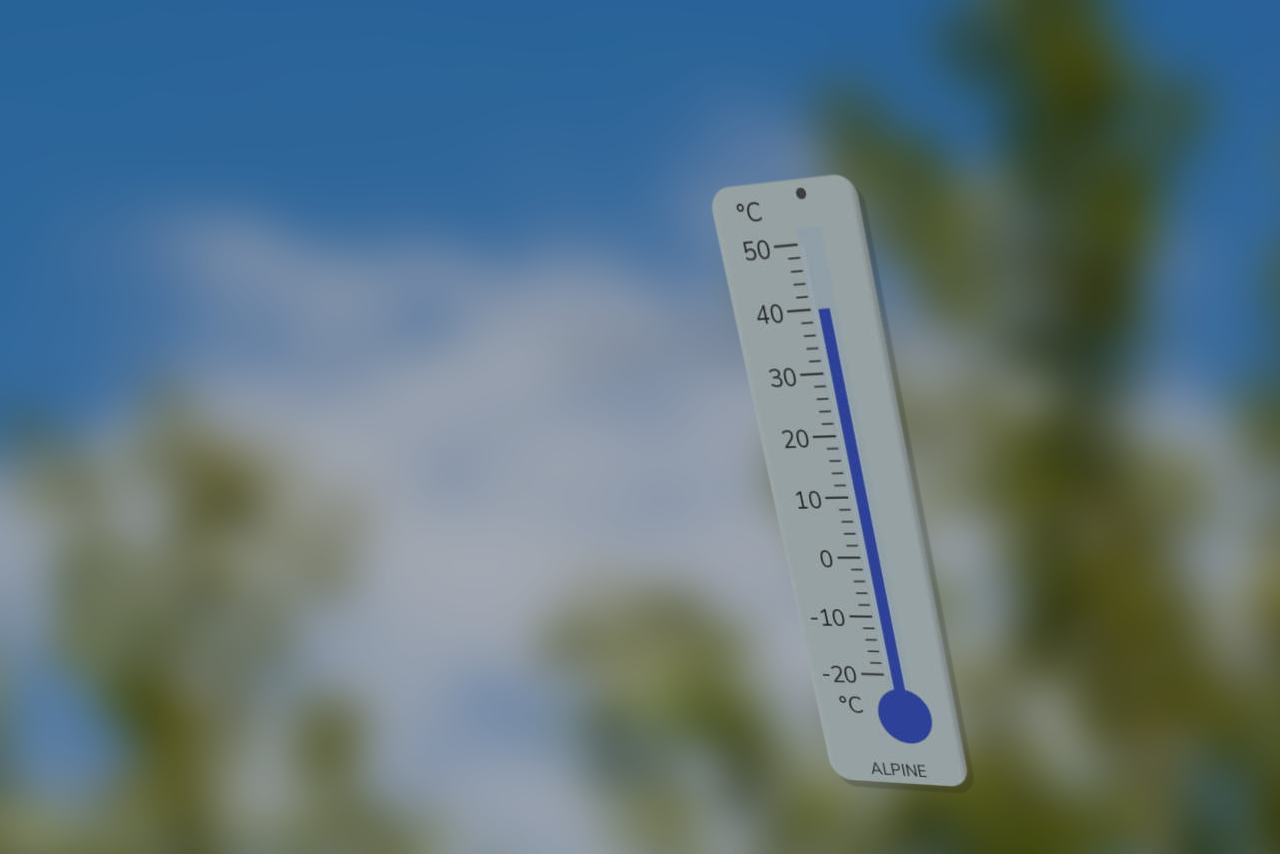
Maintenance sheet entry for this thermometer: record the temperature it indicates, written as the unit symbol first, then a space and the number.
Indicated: °C 40
